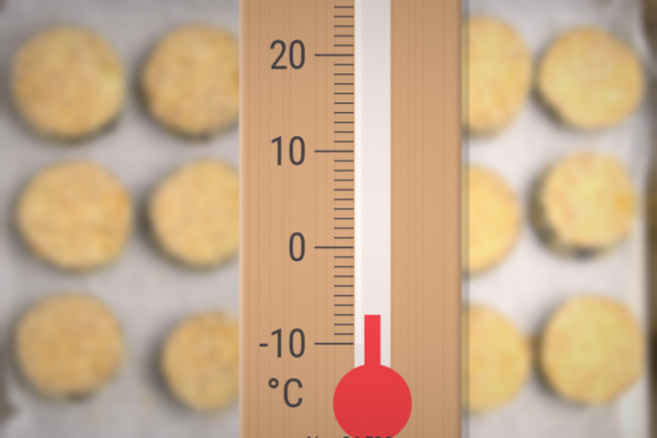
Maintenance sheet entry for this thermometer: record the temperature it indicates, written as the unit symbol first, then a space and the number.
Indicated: °C -7
